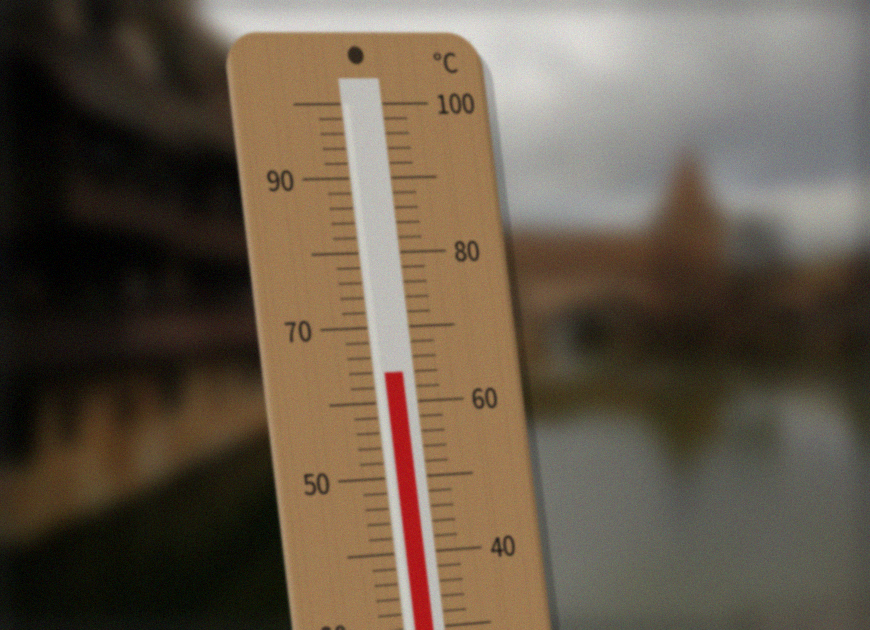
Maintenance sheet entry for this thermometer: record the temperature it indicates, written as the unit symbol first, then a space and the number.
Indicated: °C 64
